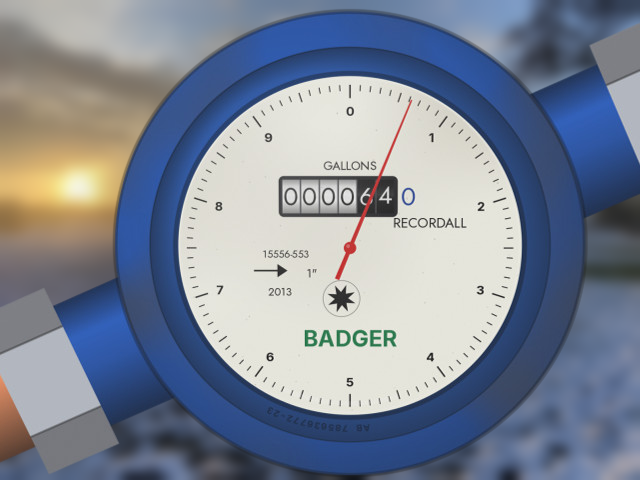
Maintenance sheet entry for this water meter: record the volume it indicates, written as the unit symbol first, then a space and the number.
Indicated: gal 640.6
